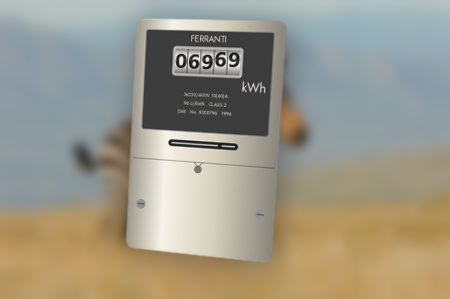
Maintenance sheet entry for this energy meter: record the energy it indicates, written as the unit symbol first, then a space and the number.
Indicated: kWh 6969
